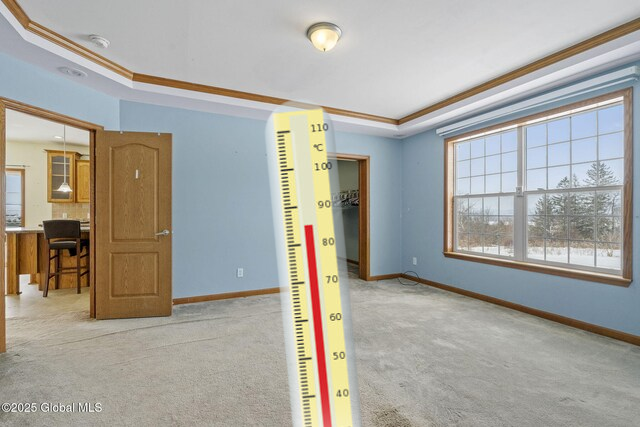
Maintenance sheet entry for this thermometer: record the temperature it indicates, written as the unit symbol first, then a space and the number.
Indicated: °C 85
